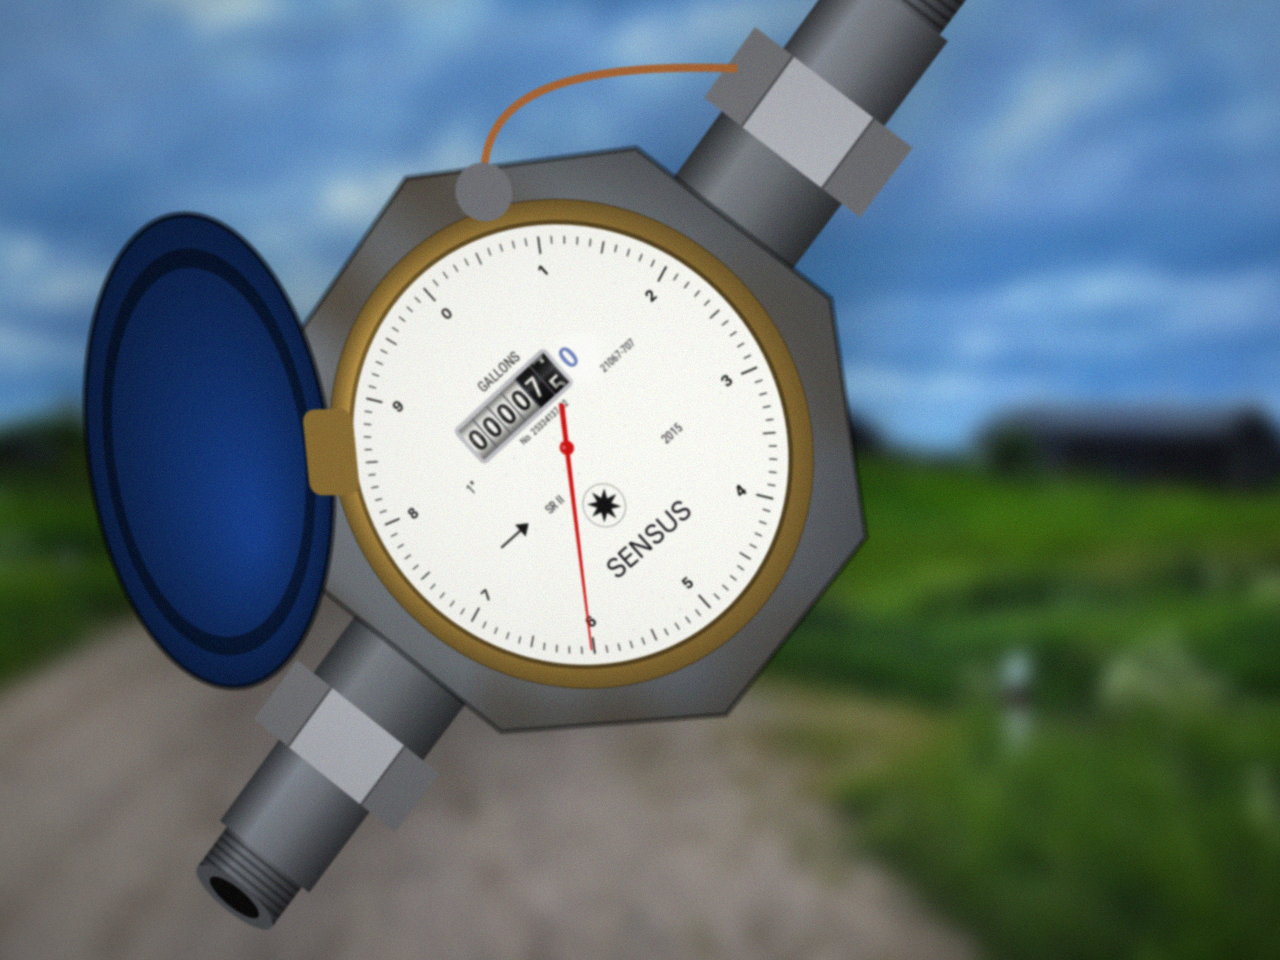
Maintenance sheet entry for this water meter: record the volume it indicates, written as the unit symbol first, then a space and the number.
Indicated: gal 746.0
